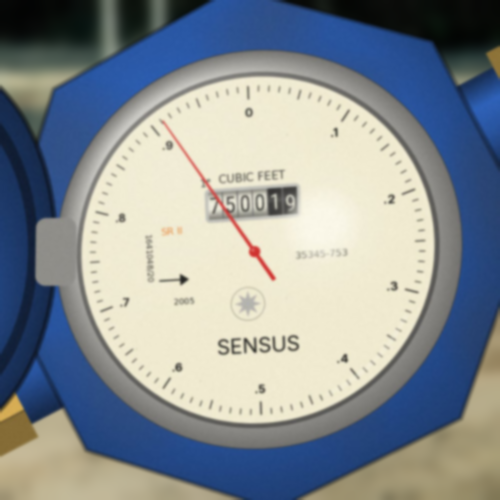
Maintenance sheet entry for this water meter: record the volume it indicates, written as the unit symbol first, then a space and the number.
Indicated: ft³ 750018.91
